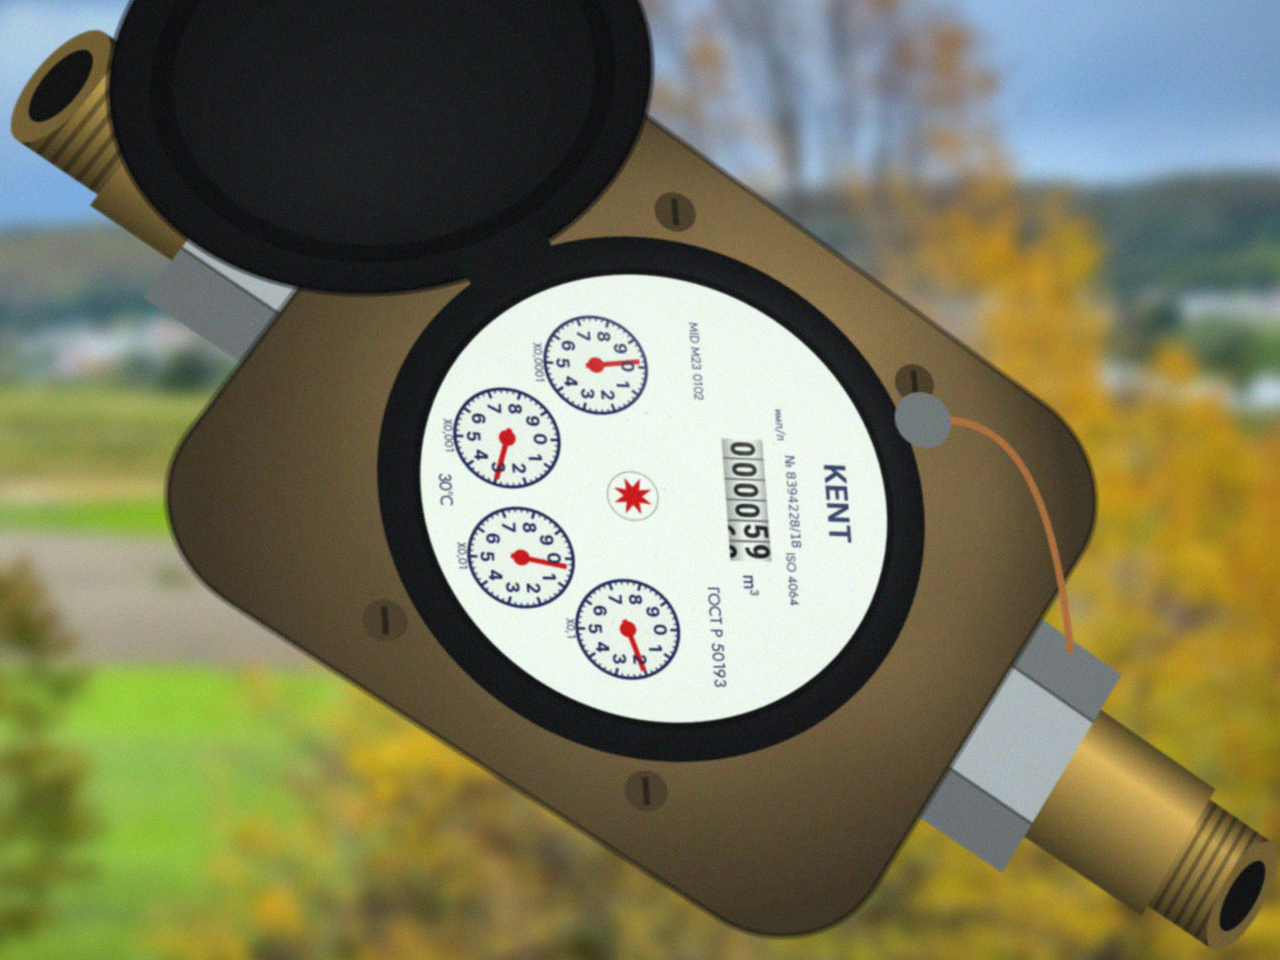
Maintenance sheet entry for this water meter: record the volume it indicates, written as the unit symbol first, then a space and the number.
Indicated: m³ 59.2029
